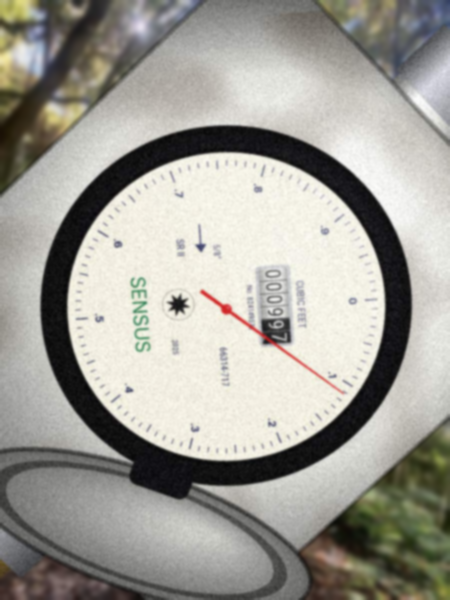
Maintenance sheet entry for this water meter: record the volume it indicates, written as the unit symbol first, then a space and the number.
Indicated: ft³ 997.11
